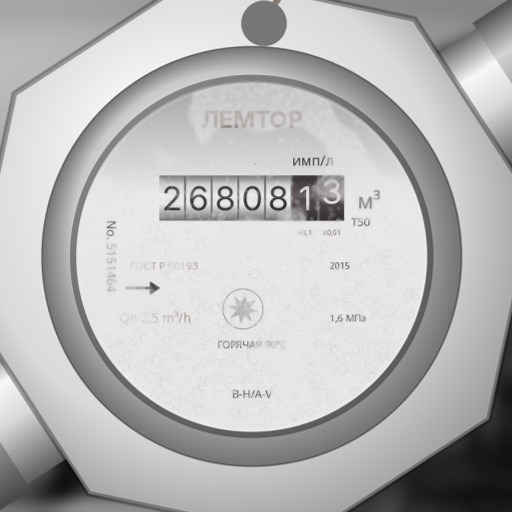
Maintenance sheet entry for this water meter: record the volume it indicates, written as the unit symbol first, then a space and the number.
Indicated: m³ 26808.13
